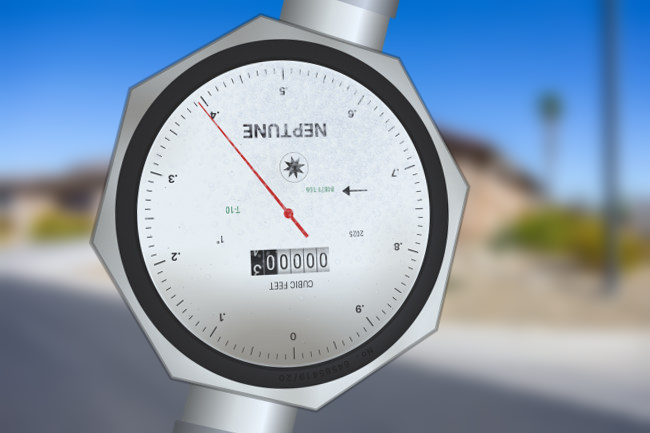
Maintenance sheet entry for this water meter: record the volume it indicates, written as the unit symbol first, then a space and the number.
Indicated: ft³ 3.39
